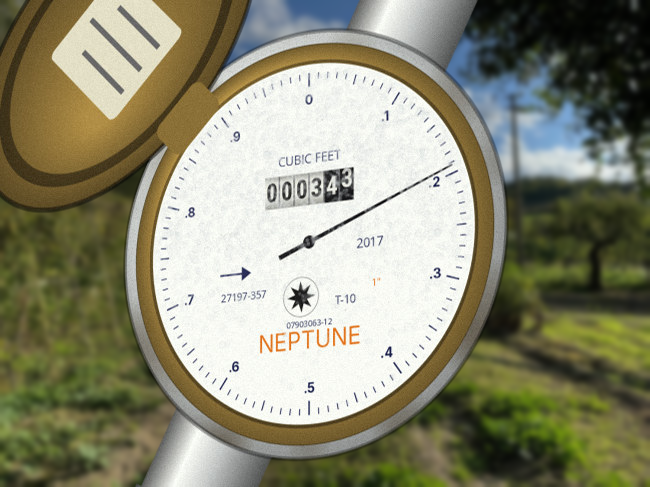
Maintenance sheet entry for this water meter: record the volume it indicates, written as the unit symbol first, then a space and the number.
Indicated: ft³ 343.19
